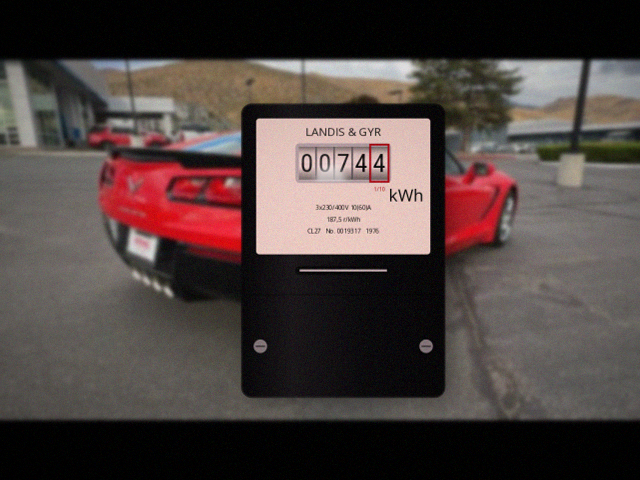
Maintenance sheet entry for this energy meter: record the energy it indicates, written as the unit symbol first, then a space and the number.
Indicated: kWh 74.4
